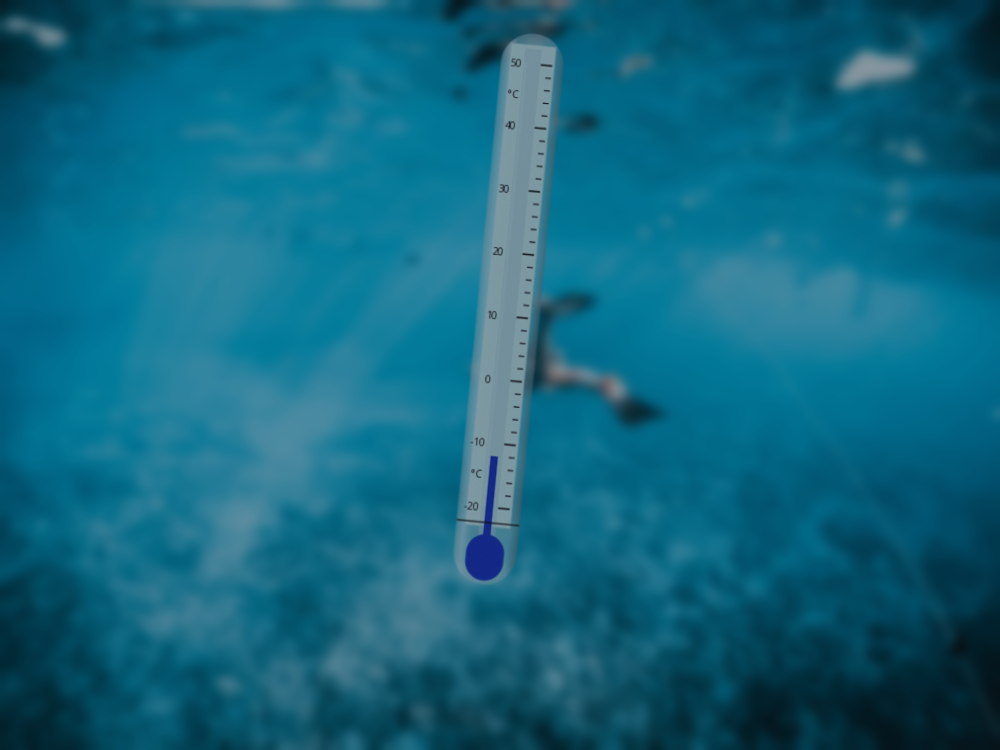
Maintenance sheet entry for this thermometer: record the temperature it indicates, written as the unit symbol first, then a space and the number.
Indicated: °C -12
